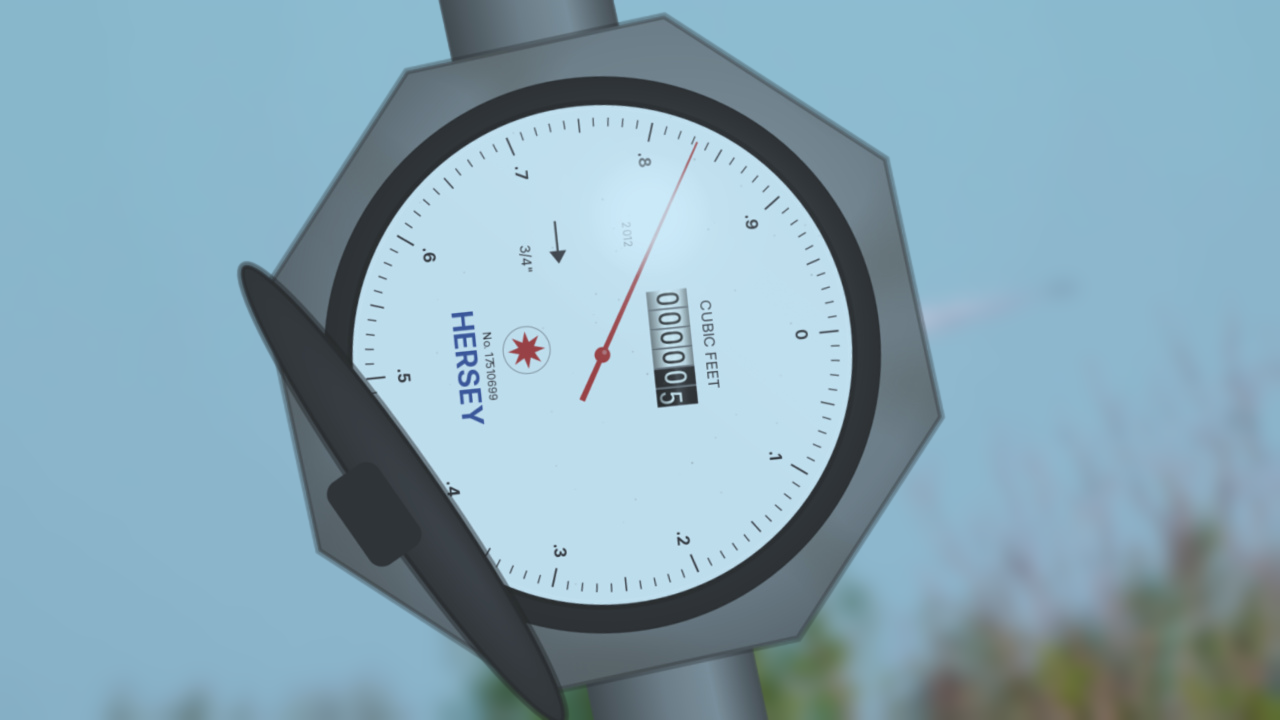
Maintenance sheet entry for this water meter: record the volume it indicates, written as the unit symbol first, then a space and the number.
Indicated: ft³ 4.83
